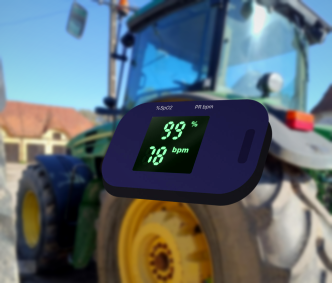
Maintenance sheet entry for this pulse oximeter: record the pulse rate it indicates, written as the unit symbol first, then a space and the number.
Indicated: bpm 78
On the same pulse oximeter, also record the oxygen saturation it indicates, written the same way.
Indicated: % 99
